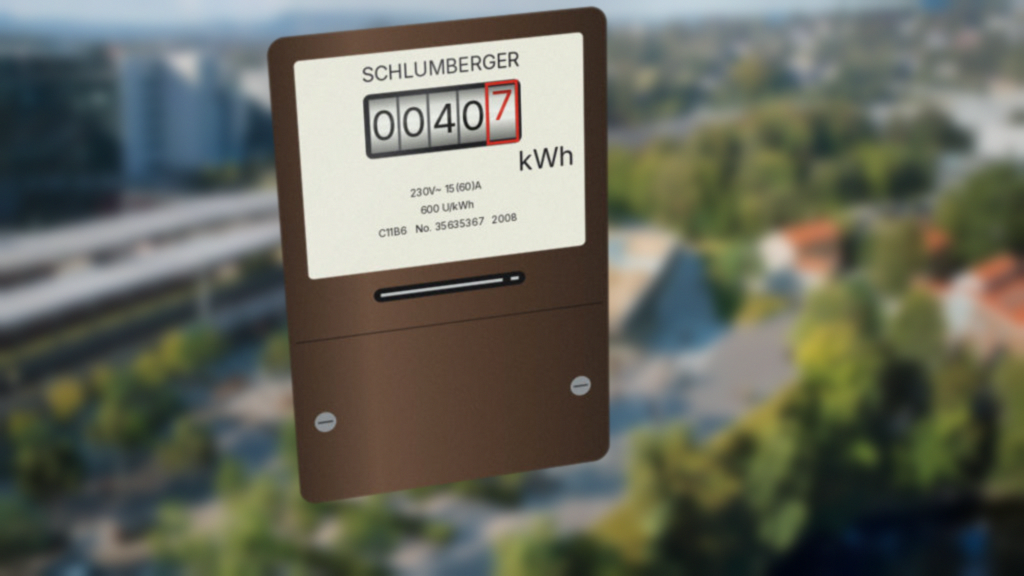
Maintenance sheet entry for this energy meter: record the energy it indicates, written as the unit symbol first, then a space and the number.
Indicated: kWh 40.7
